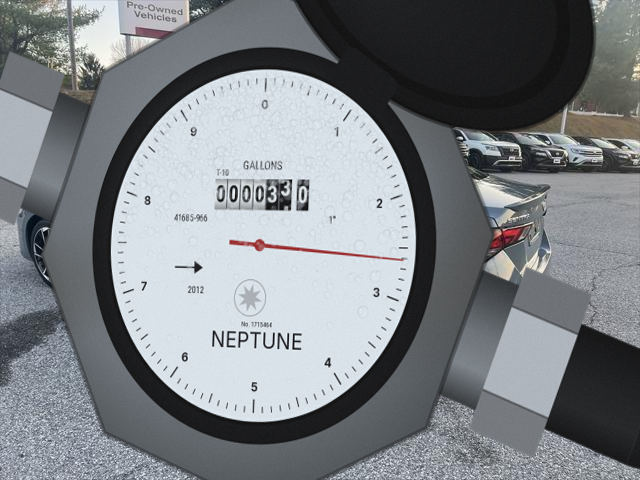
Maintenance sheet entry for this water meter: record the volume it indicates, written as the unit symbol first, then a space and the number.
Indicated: gal 332.6
